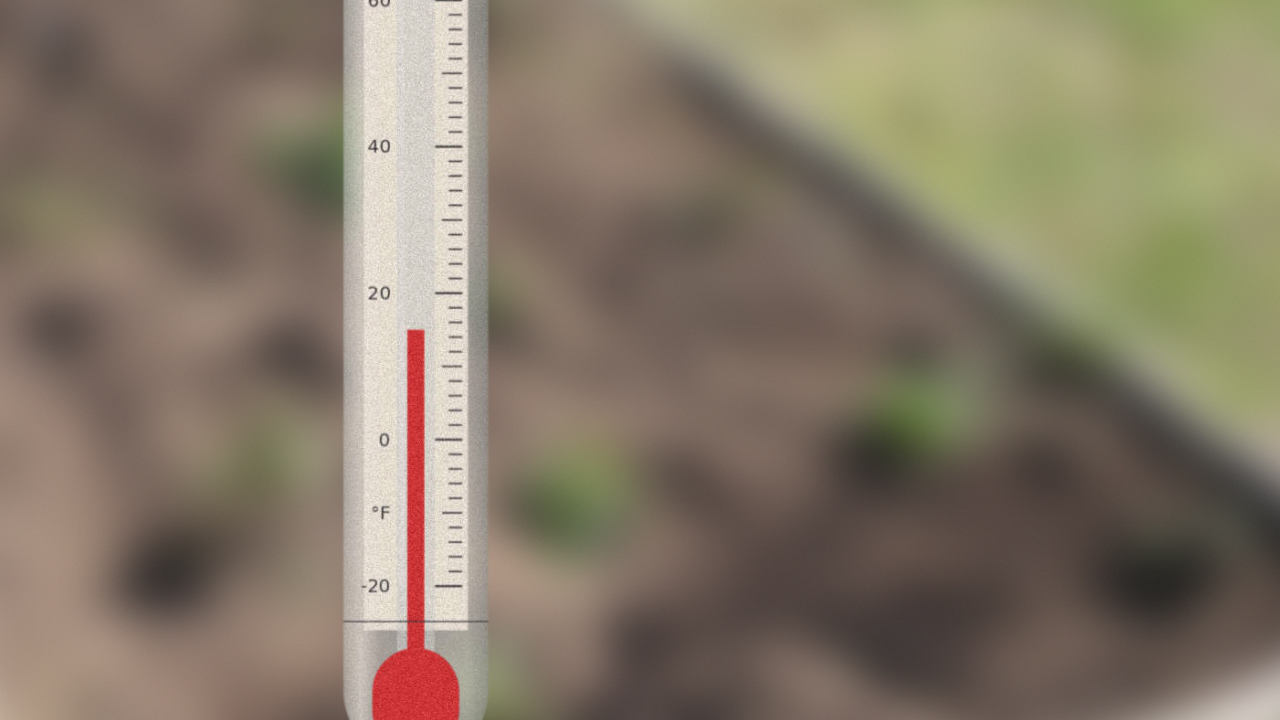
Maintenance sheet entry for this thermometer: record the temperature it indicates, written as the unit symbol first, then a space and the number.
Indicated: °F 15
